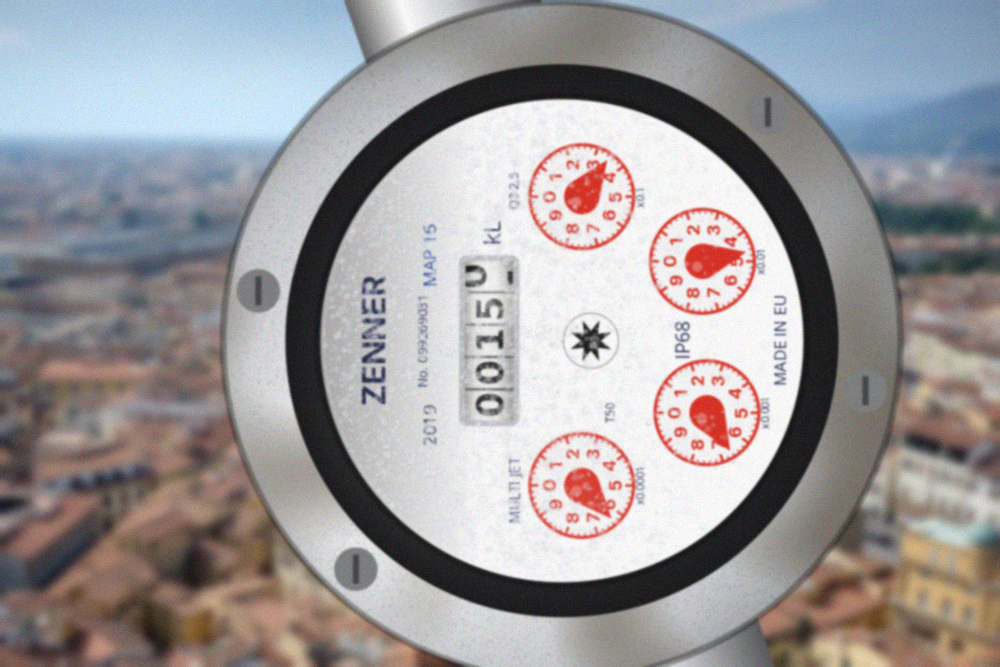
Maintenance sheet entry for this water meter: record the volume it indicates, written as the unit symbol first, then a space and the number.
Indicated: kL 150.3466
